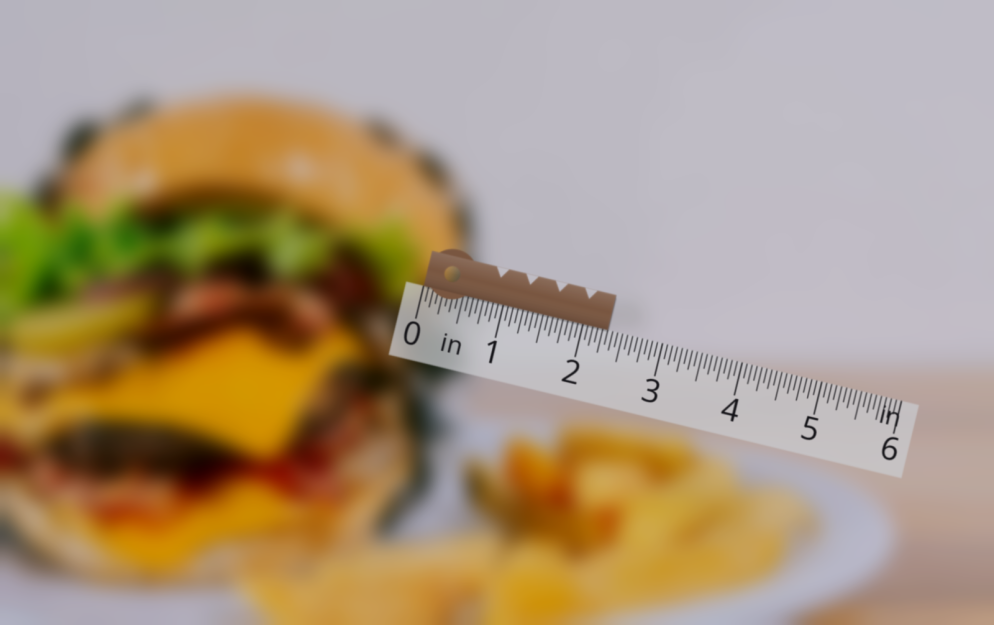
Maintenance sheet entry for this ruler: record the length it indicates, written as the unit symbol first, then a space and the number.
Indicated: in 2.3125
